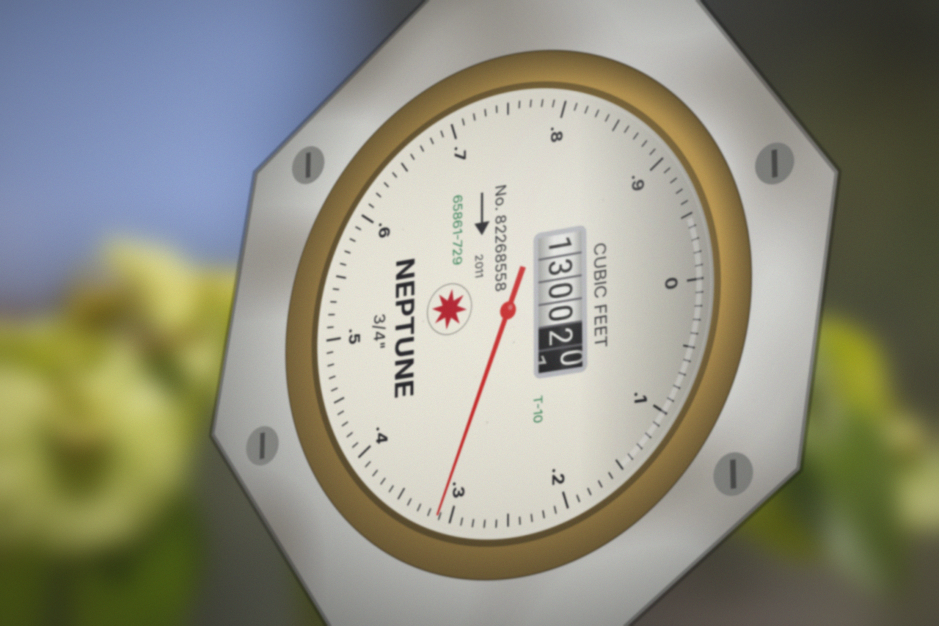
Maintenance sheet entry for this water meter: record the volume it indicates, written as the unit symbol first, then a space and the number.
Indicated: ft³ 130020.31
